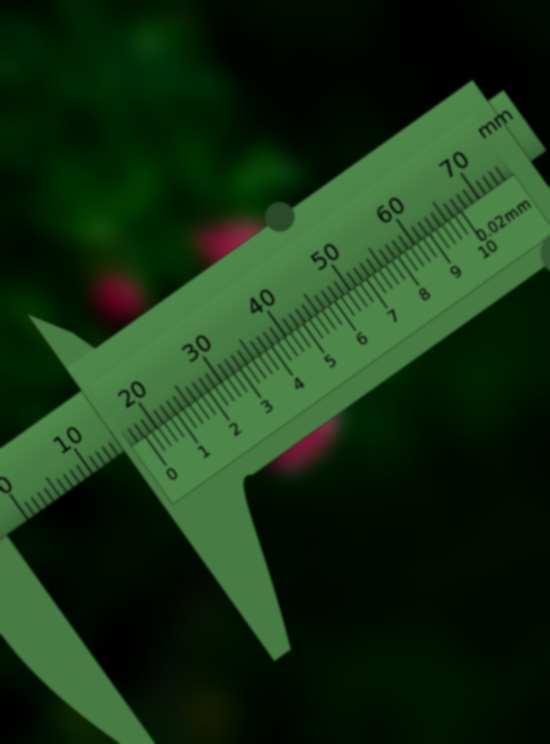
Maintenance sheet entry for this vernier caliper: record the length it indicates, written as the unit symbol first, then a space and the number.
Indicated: mm 18.2
